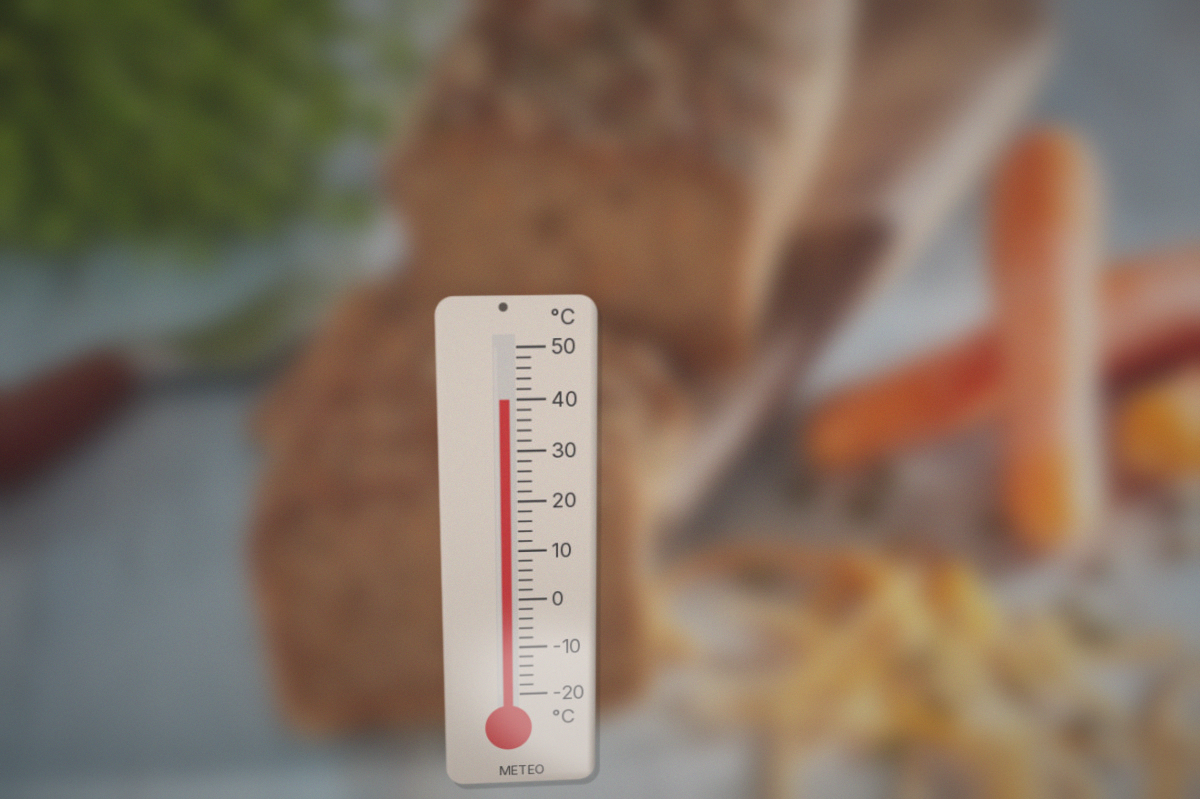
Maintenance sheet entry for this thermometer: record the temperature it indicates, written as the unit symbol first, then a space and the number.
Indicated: °C 40
